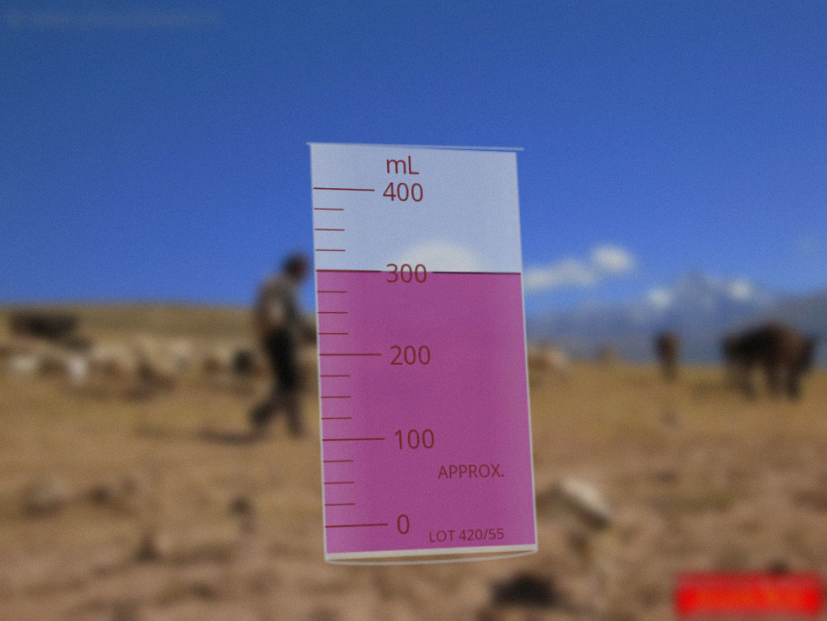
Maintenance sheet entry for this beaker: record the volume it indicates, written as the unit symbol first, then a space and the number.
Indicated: mL 300
